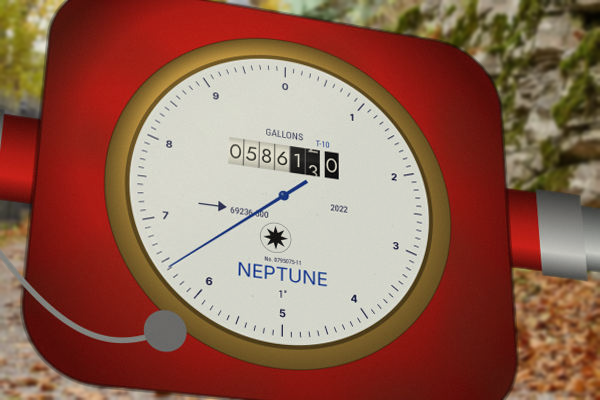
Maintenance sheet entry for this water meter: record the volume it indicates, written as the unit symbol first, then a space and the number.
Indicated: gal 586126.4
